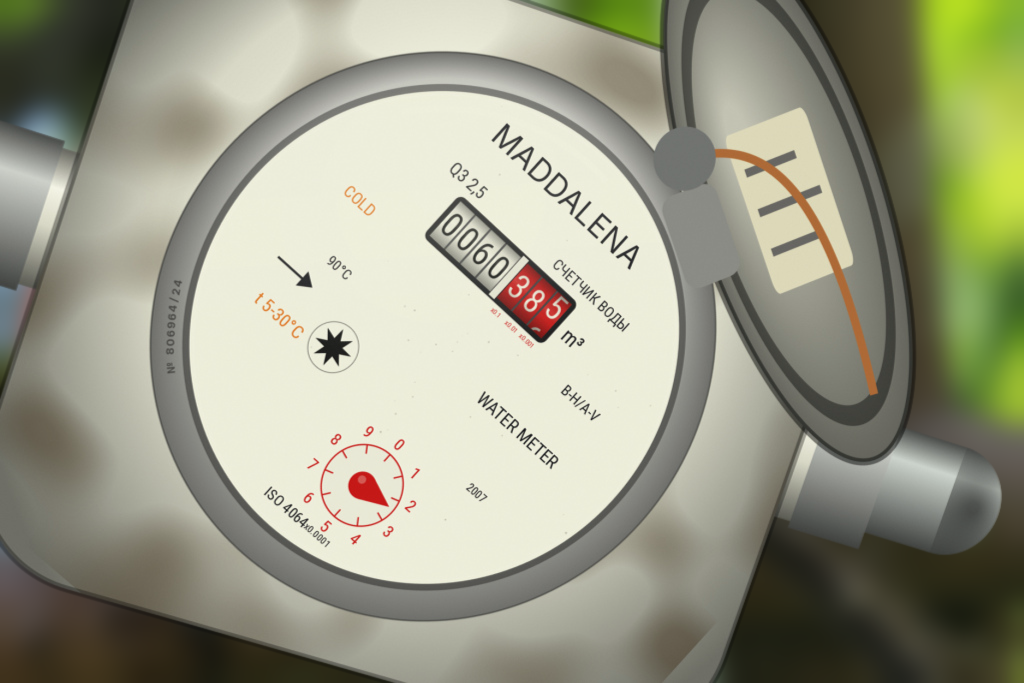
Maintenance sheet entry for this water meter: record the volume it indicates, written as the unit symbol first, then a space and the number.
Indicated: m³ 60.3852
